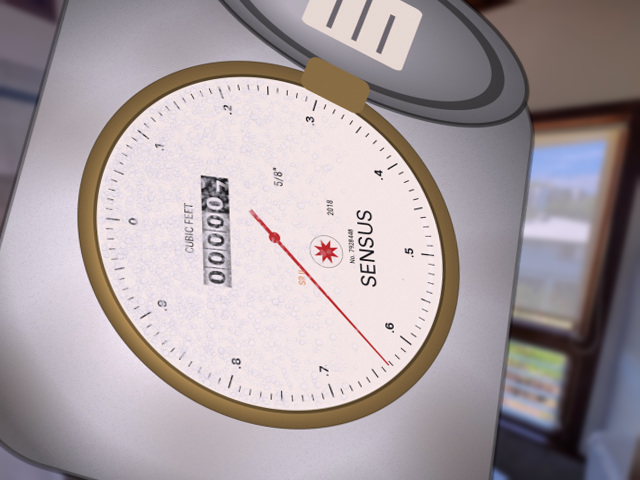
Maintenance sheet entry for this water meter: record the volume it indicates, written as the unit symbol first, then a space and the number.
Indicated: ft³ 6.63
